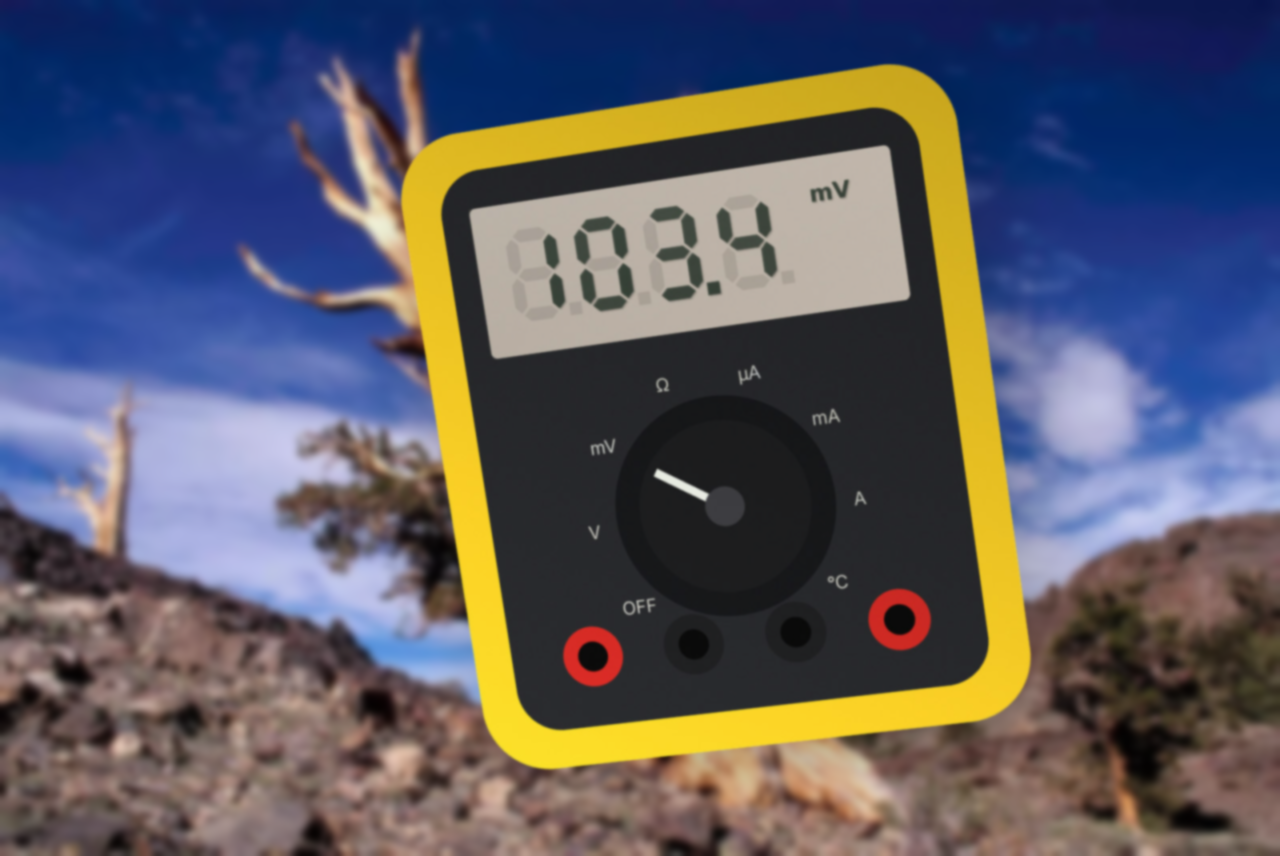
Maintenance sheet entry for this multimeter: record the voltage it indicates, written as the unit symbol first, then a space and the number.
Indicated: mV 103.4
